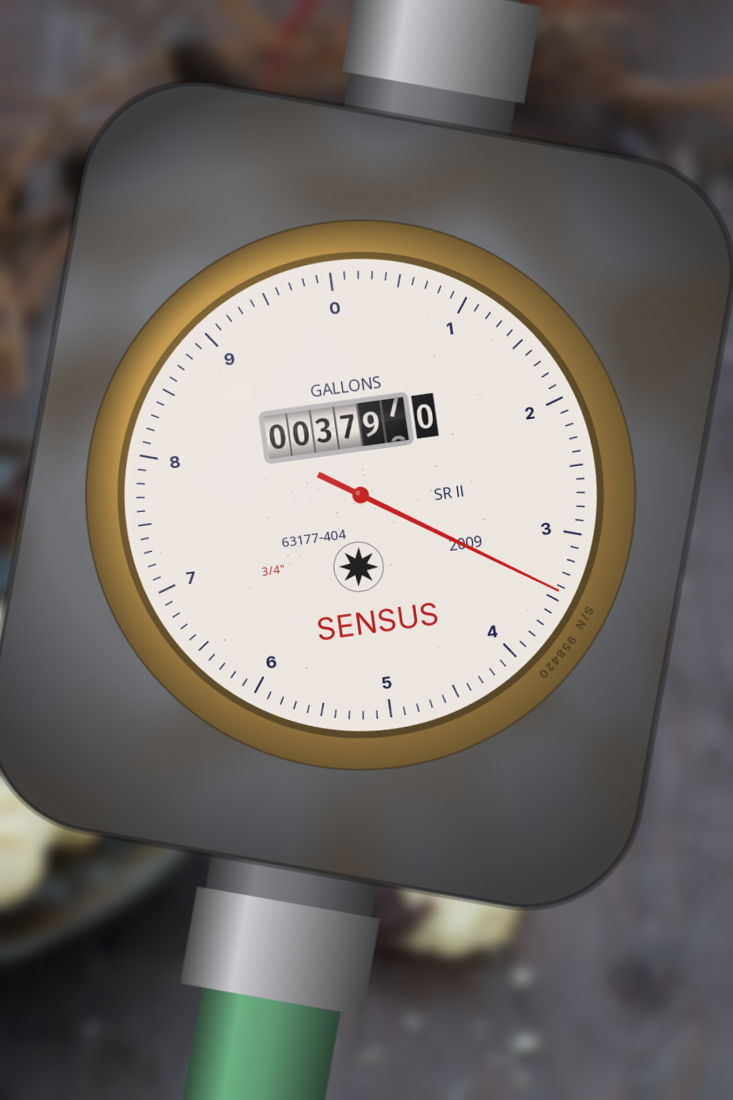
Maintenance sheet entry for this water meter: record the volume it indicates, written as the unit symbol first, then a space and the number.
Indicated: gal 37973.4
